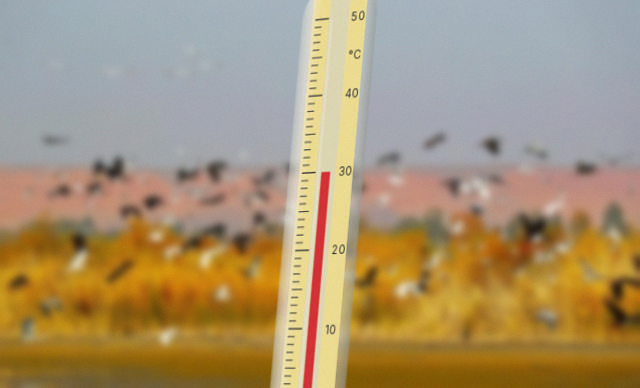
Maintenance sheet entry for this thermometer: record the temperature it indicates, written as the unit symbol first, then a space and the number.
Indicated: °C 30
